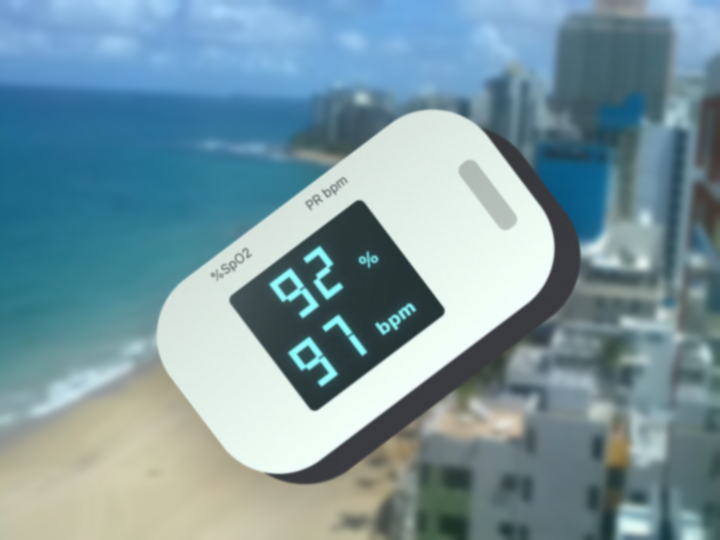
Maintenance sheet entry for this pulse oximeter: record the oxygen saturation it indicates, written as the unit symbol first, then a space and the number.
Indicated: % 92
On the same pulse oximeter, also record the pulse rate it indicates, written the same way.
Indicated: bpm 97
